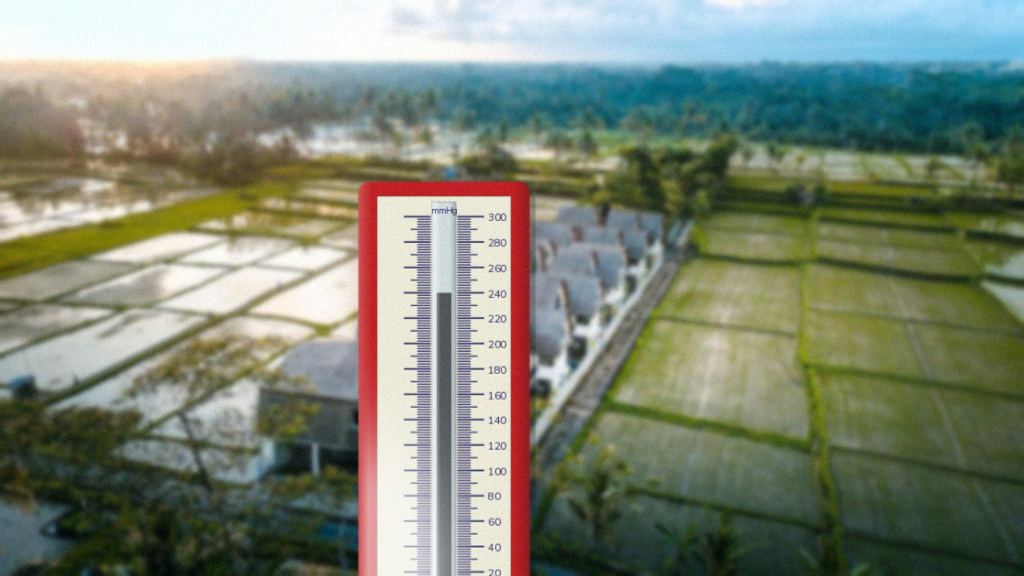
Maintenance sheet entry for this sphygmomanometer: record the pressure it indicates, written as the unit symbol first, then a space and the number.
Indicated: mmHg 240
